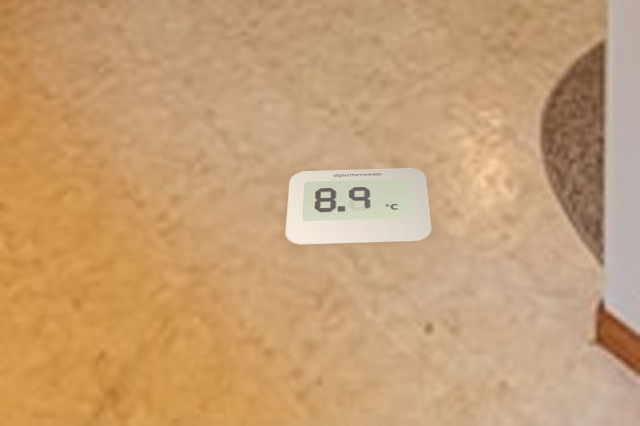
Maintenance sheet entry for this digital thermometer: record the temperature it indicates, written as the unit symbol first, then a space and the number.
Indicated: °C 8.9
